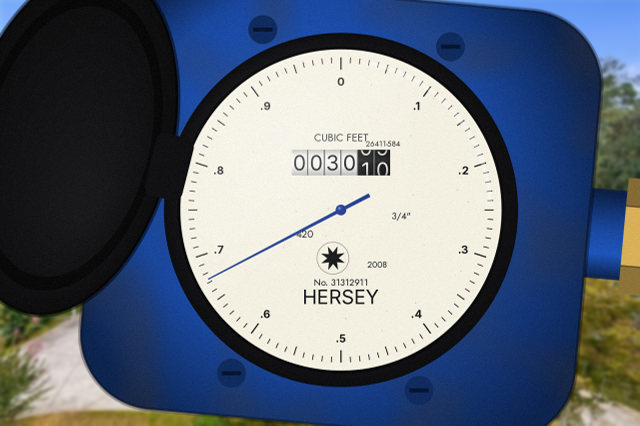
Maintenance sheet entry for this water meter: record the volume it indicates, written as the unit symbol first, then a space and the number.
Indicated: ft³ 3009.67
